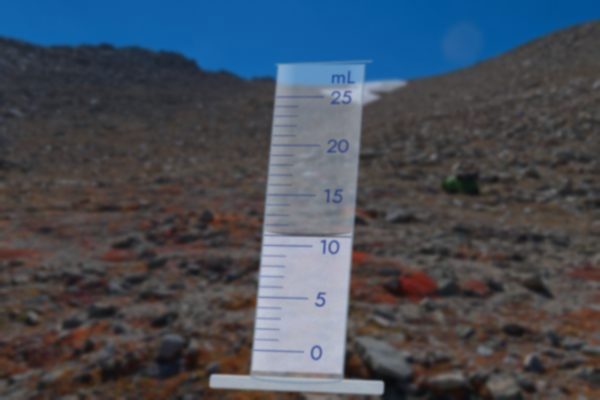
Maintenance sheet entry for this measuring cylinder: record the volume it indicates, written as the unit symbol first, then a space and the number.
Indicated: mL 11
